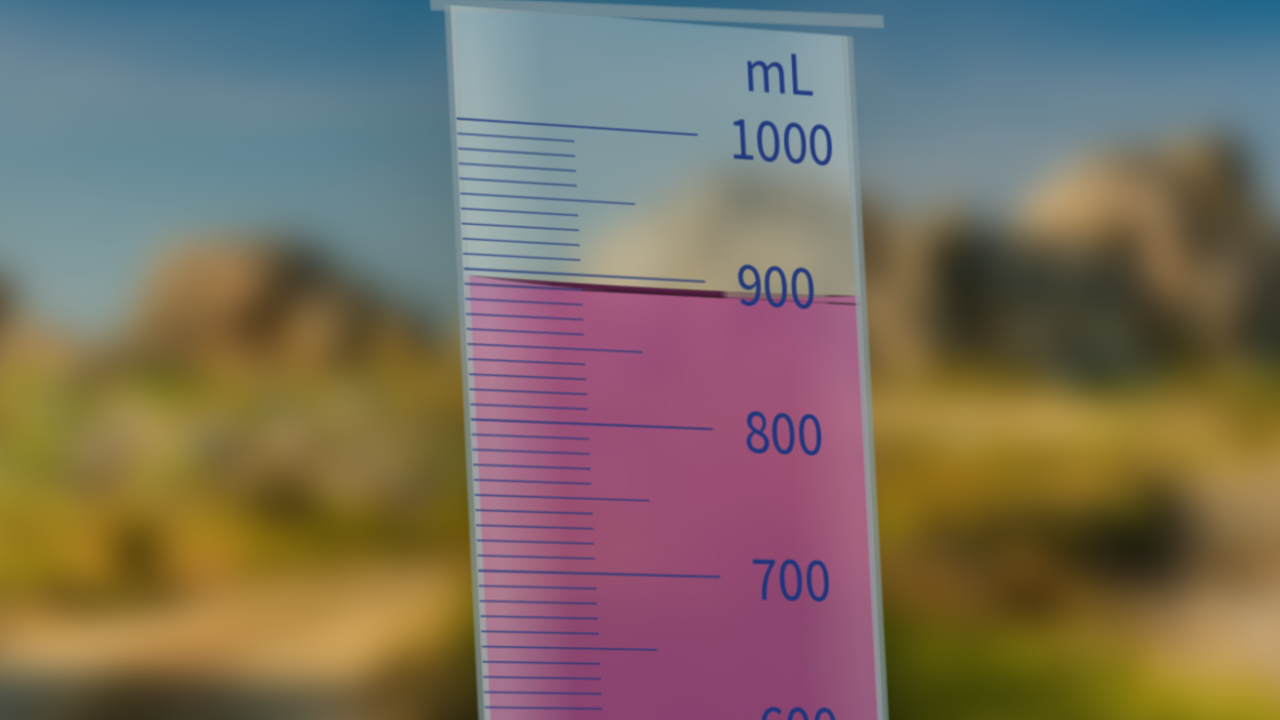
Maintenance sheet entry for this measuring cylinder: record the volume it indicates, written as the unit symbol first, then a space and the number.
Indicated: mL 890
